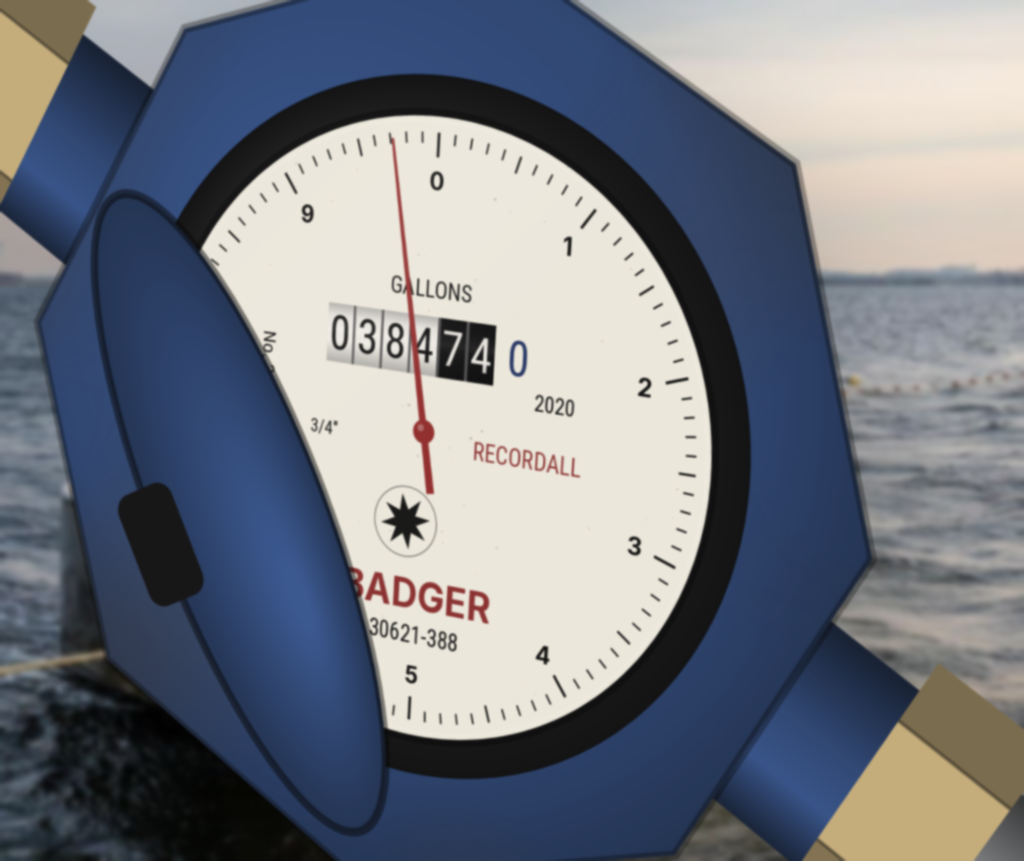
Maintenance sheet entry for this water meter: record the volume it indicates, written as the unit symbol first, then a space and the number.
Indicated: gal 384739.7
